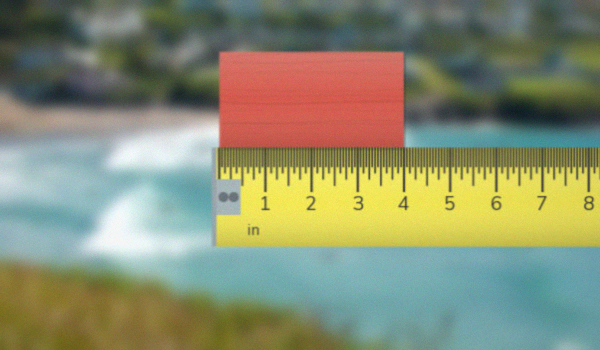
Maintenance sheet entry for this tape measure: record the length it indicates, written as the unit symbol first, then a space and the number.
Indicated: in 4
